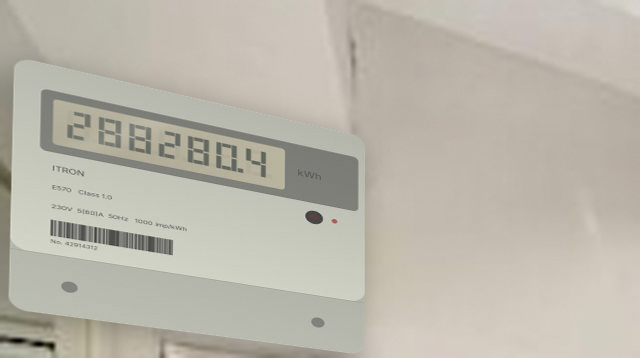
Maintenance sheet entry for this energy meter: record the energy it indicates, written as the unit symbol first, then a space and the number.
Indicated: kWh 288280.4
